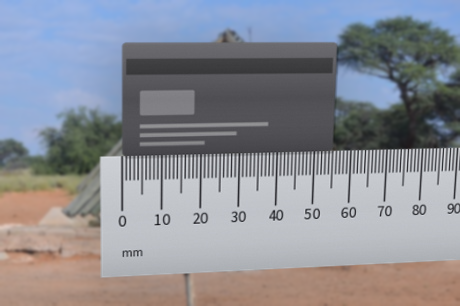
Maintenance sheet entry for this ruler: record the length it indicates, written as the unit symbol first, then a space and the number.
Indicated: mm 55
